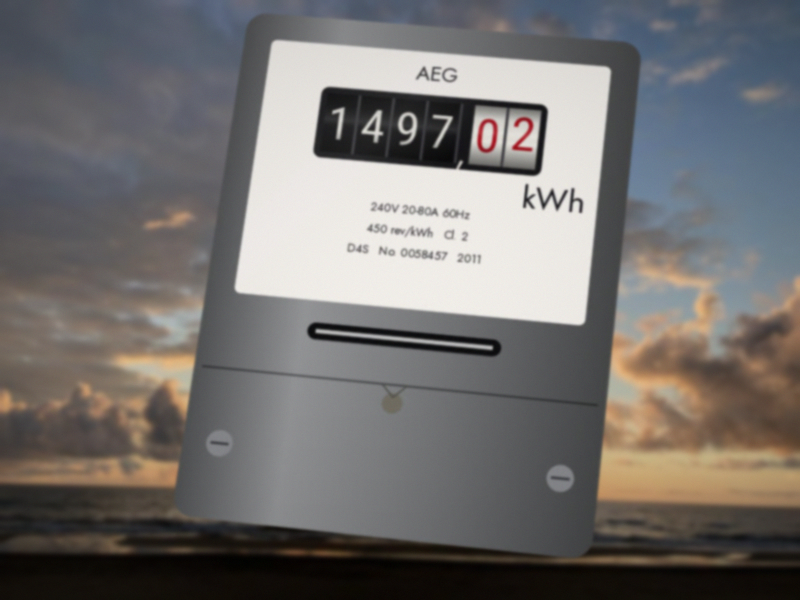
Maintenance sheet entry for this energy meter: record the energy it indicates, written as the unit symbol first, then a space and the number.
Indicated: kWh 1497.02
